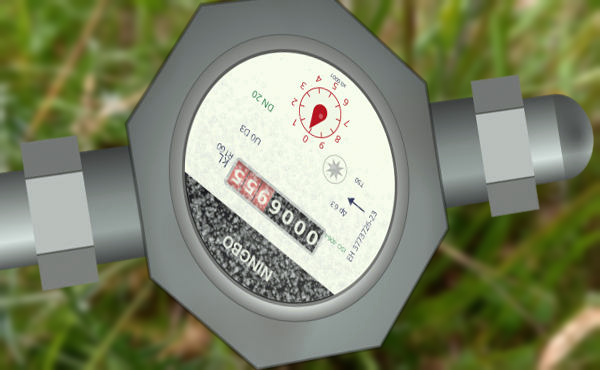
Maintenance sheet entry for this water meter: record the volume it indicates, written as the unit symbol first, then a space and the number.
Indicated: kL 6.9550
